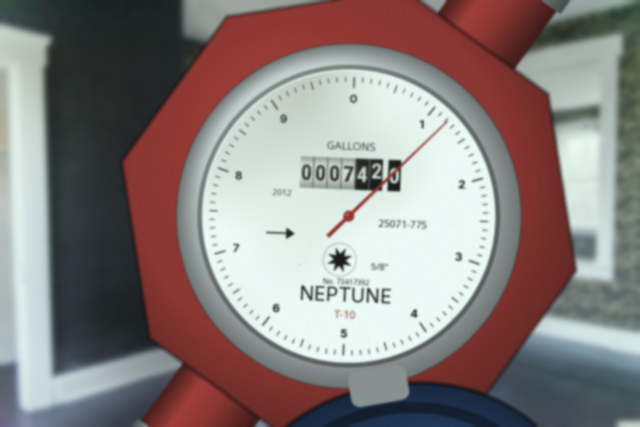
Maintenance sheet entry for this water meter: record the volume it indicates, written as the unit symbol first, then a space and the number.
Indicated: gal 7421.2
